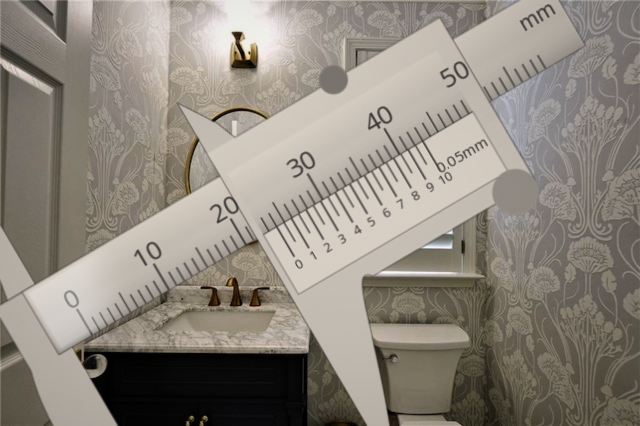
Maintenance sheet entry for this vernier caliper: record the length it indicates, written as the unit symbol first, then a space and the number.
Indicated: mm 24.0
